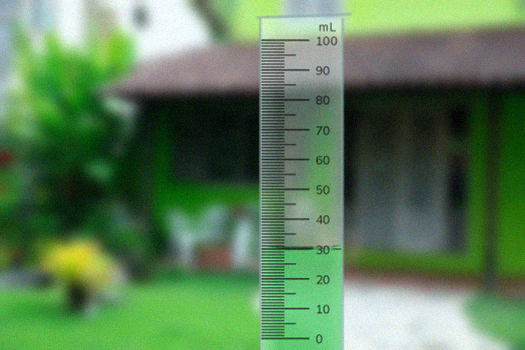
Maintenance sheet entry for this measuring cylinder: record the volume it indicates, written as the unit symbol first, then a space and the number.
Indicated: mL 30
